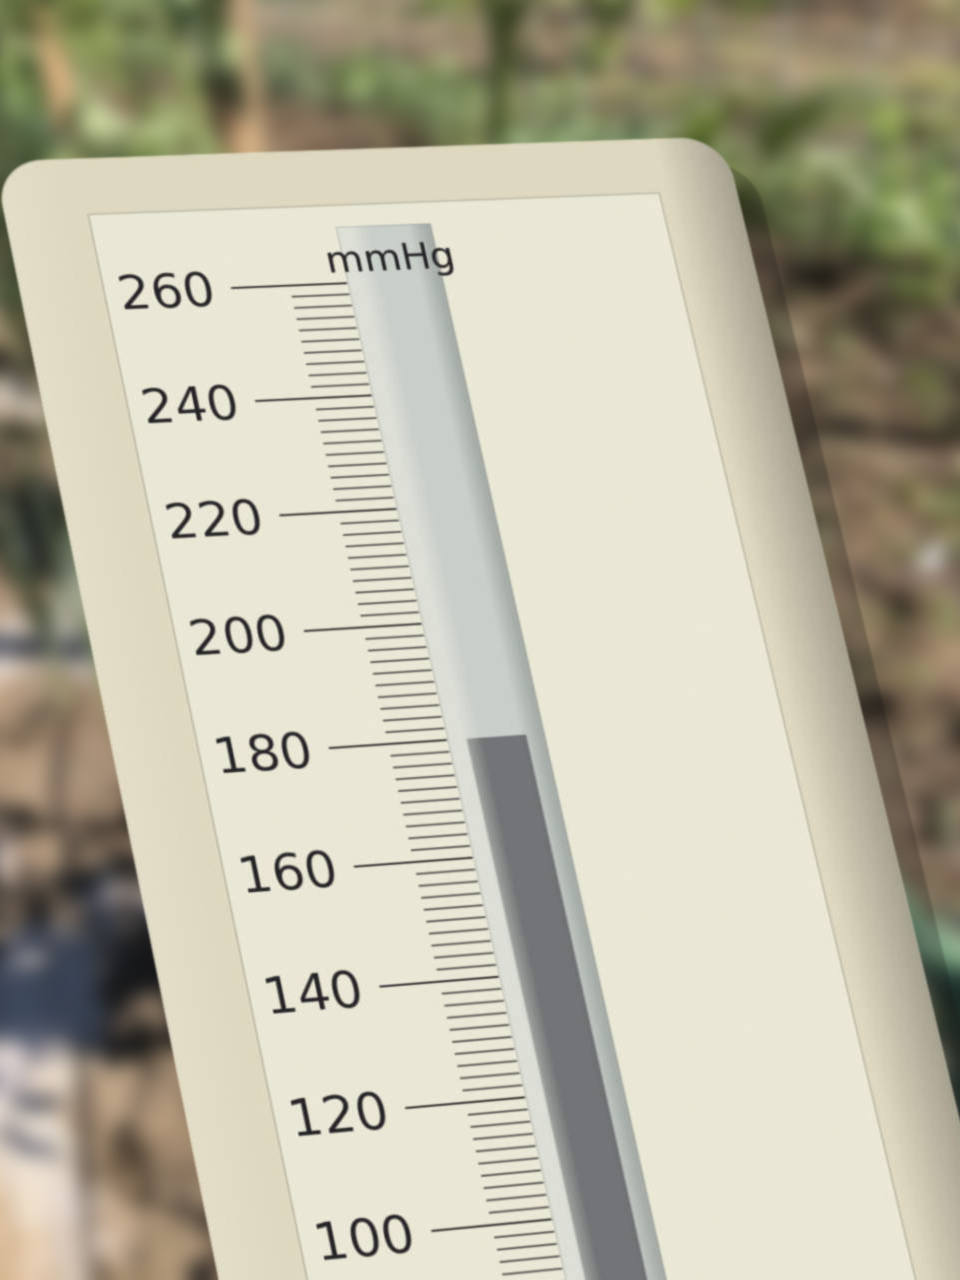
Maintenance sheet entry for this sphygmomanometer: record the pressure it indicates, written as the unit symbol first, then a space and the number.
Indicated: mmHg 180
